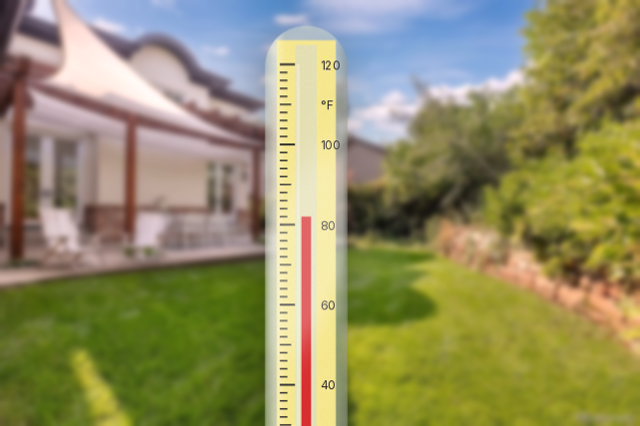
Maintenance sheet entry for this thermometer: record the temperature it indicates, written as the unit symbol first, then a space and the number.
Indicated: °F 82
